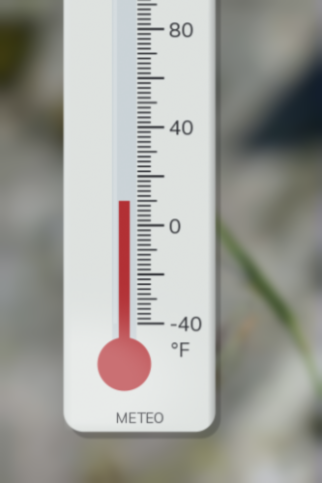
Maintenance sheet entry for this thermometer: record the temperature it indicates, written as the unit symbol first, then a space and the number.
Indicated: °F 10
